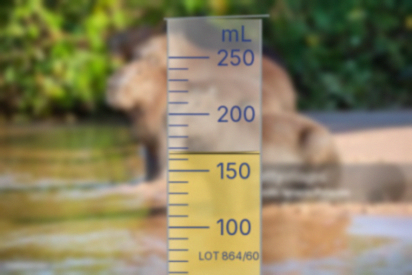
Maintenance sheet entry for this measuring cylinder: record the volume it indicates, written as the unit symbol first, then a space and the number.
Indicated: mL 165
